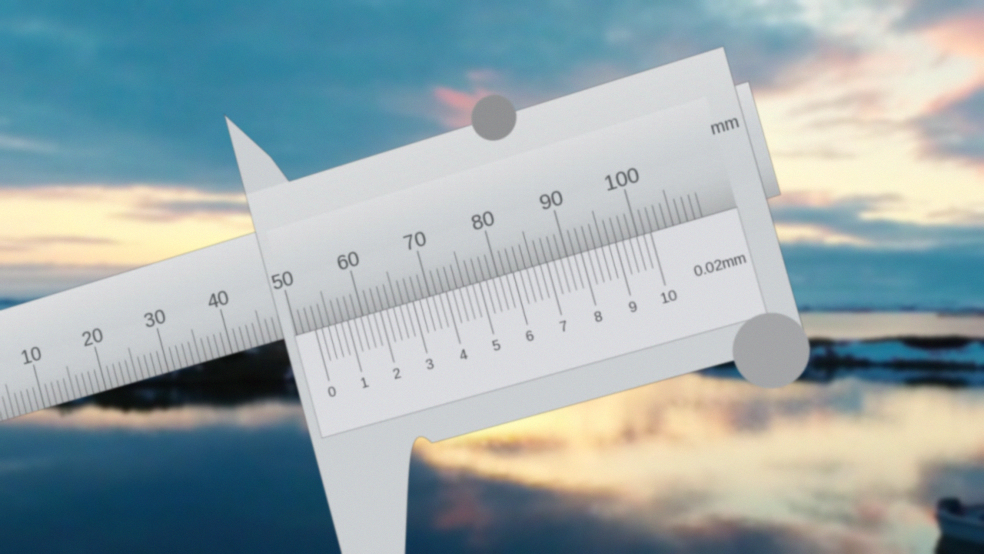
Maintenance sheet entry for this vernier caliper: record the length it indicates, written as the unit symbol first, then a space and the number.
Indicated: mm 52.8
